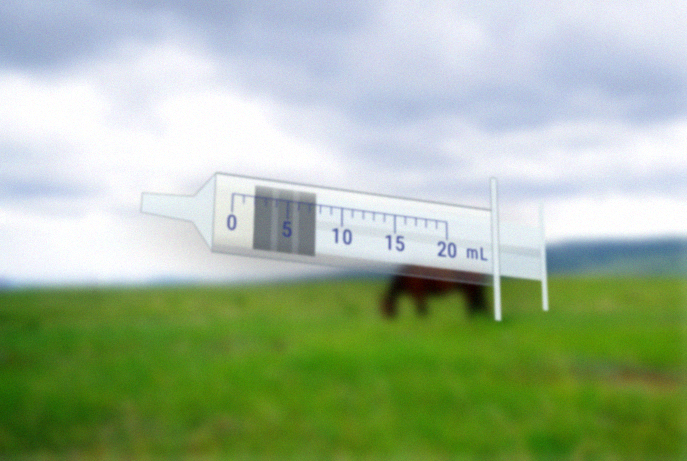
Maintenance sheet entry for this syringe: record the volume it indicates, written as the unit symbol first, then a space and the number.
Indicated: mL 2
